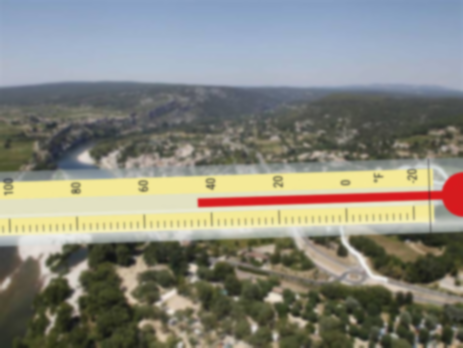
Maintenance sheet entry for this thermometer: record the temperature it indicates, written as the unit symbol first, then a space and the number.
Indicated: °F 44
